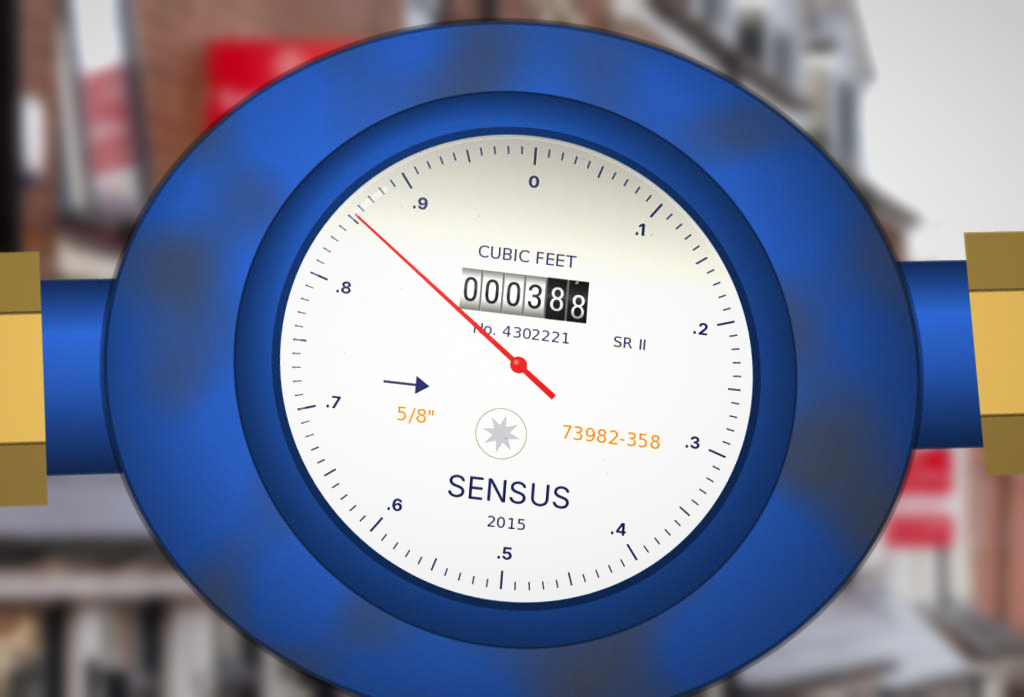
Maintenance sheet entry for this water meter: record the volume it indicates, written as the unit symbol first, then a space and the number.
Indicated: ft³ 387.85
